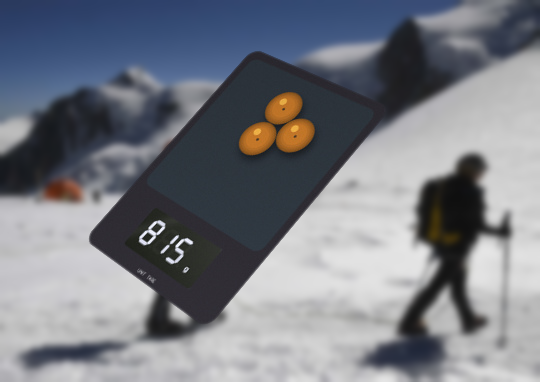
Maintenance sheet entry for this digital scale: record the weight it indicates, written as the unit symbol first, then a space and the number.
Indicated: g 815
